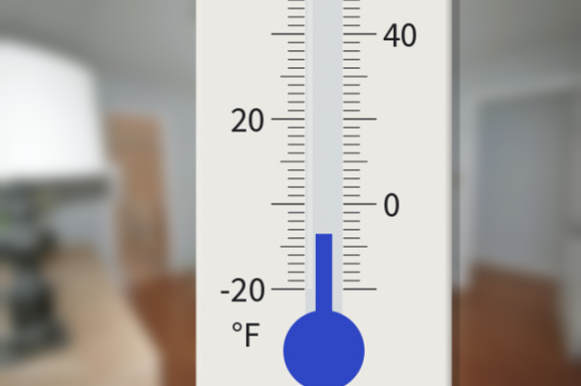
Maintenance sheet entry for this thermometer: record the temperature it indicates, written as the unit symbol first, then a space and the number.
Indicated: °F -7
